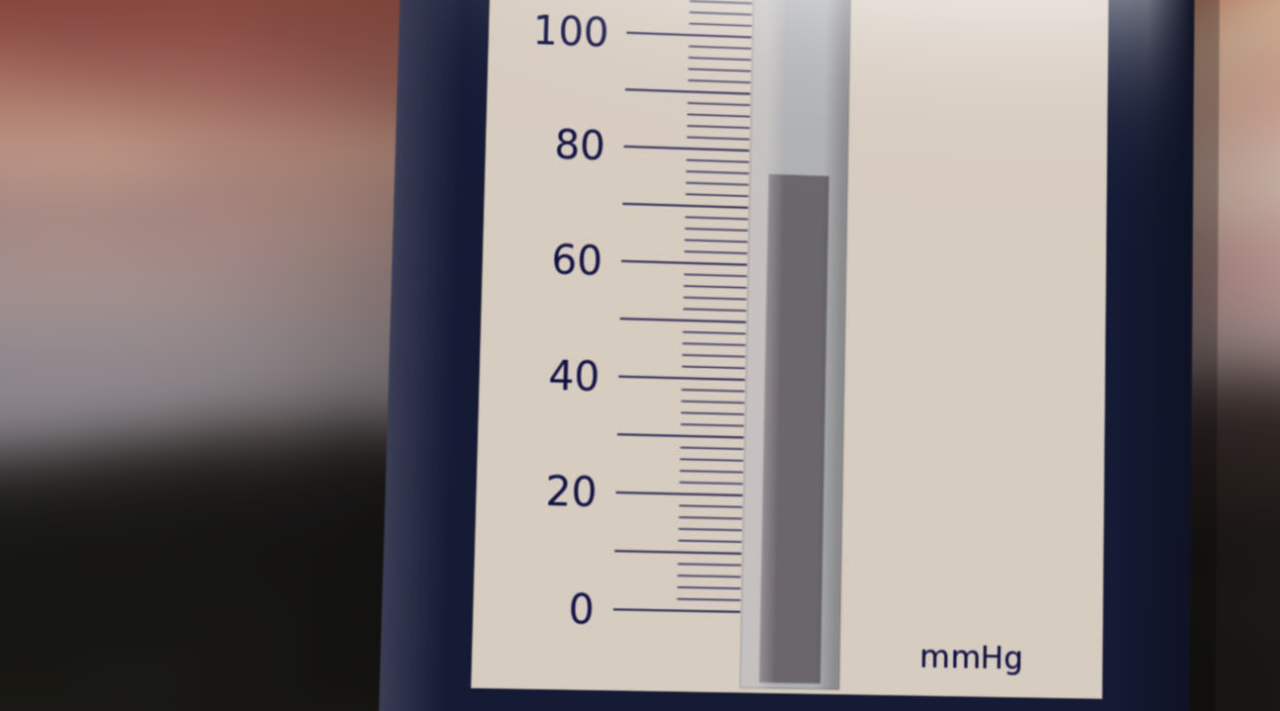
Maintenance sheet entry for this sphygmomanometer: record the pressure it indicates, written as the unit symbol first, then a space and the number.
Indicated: mmHg 76
